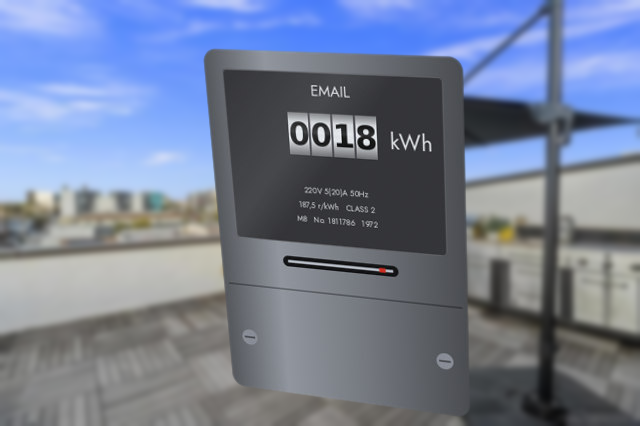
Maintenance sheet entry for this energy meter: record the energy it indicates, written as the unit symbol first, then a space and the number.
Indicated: kWh 18
